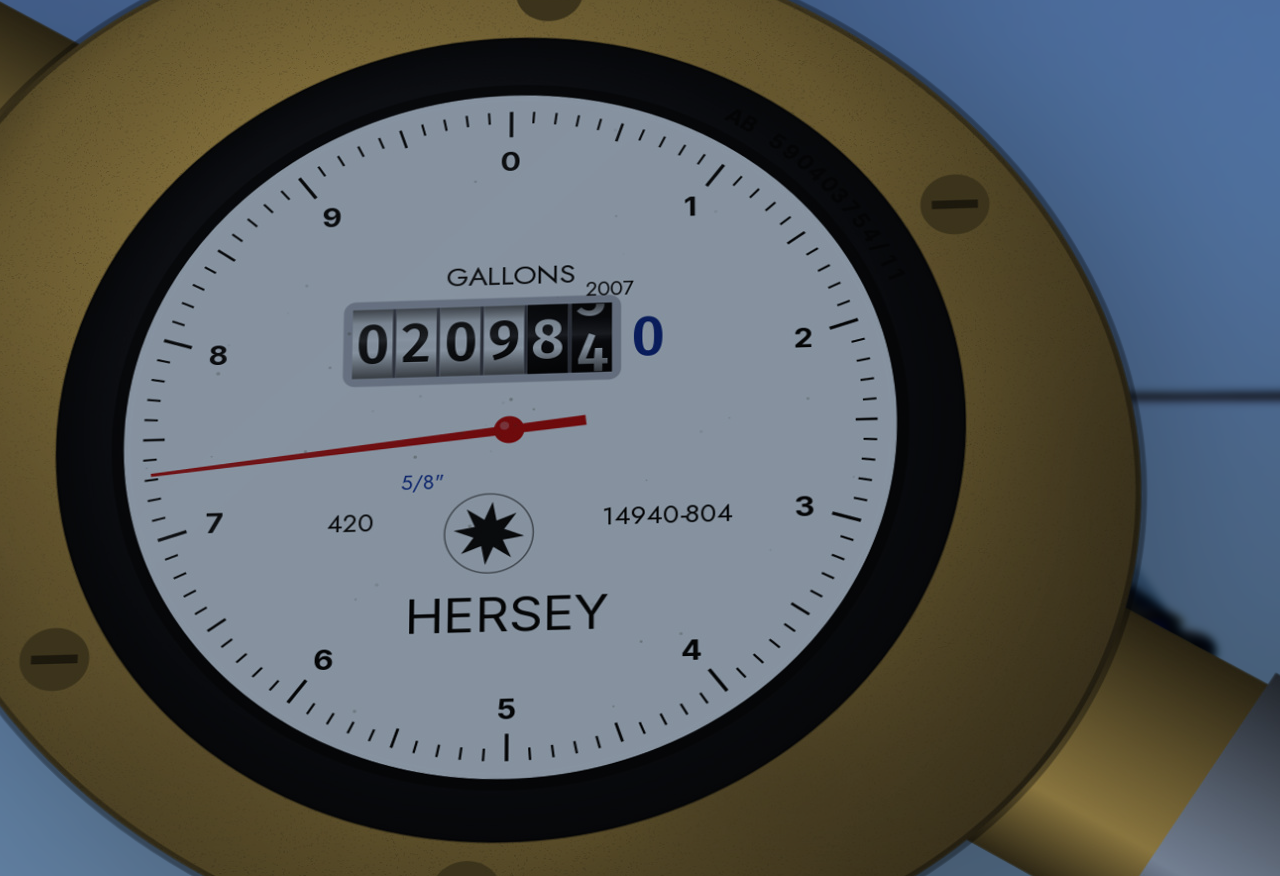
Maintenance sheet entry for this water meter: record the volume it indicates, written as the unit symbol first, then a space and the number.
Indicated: gal 209837.3
